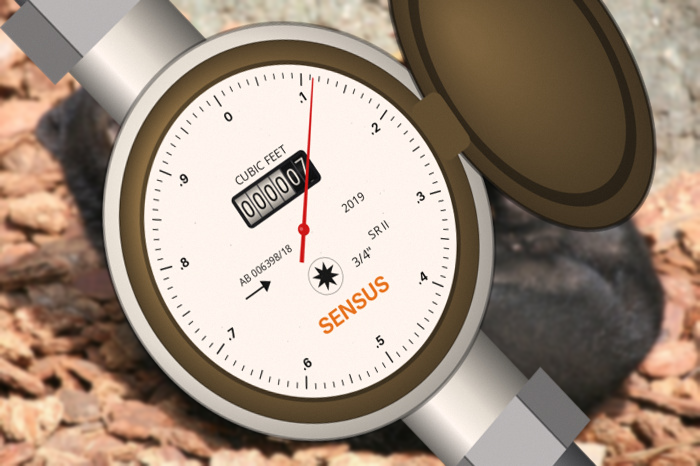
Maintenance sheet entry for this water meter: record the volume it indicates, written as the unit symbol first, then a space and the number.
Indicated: ft³ 7.11
